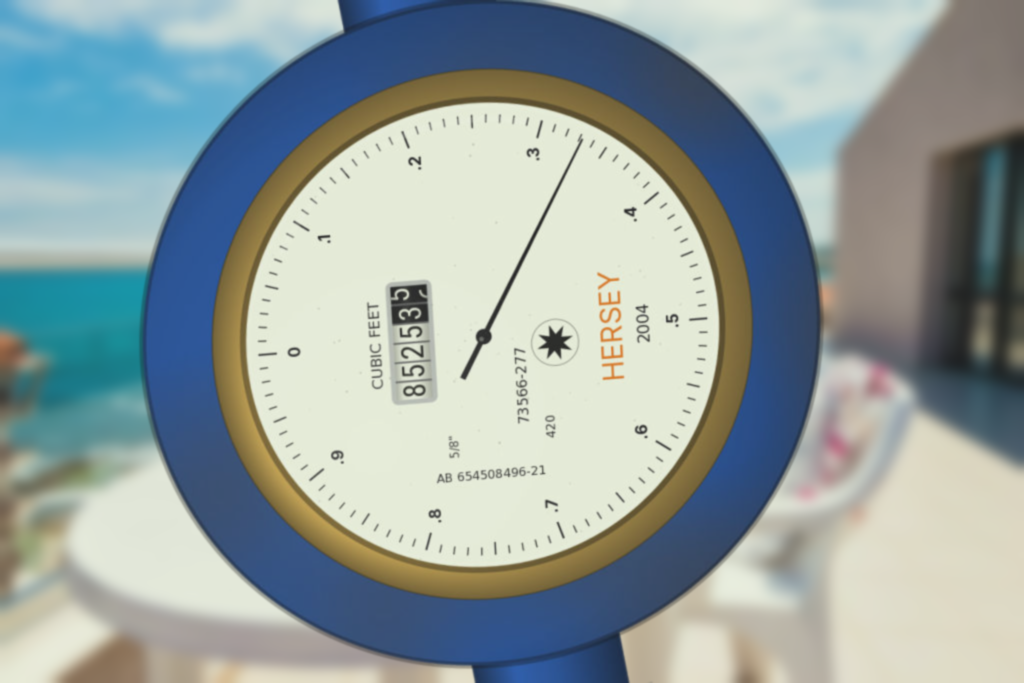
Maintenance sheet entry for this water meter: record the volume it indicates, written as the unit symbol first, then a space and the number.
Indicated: ft³ 852535.33
